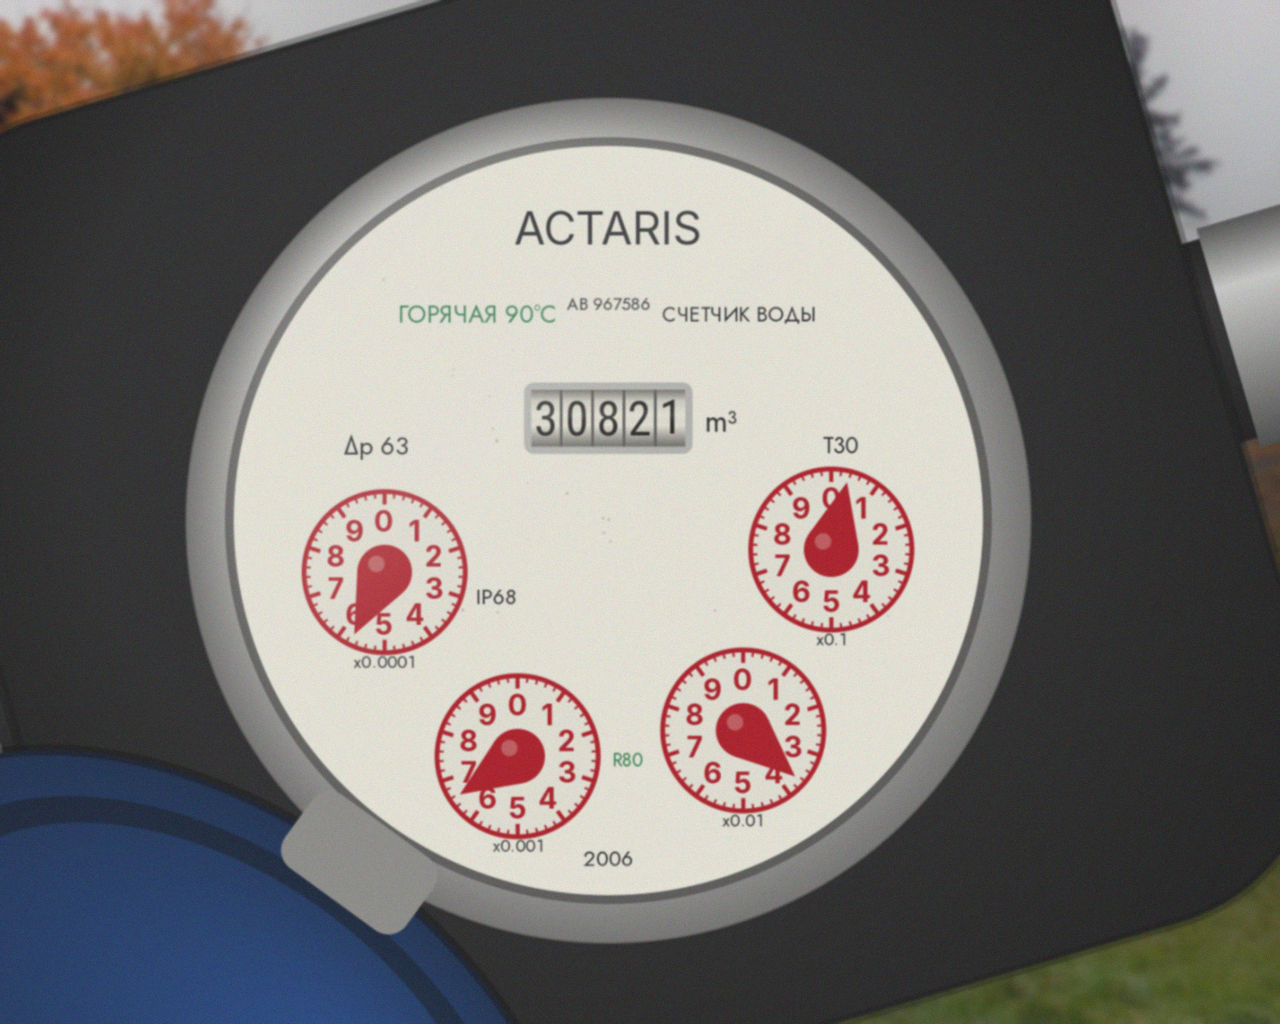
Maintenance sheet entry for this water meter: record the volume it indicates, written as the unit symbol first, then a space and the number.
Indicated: m³ 30821.0365
